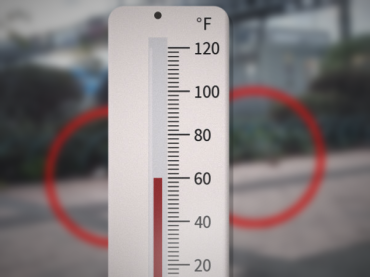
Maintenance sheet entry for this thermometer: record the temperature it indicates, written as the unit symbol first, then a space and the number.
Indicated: °F 60
